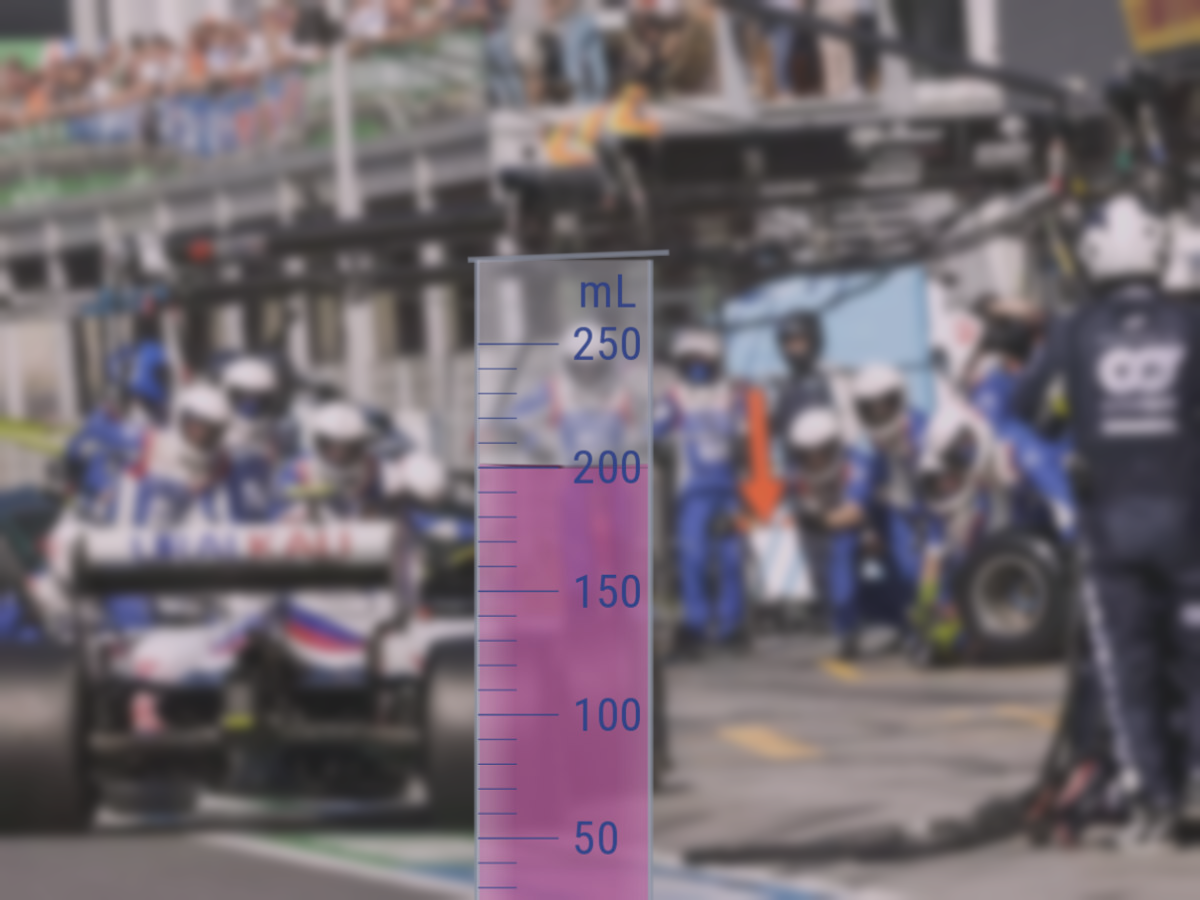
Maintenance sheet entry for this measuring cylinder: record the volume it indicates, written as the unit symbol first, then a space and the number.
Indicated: mL 200
